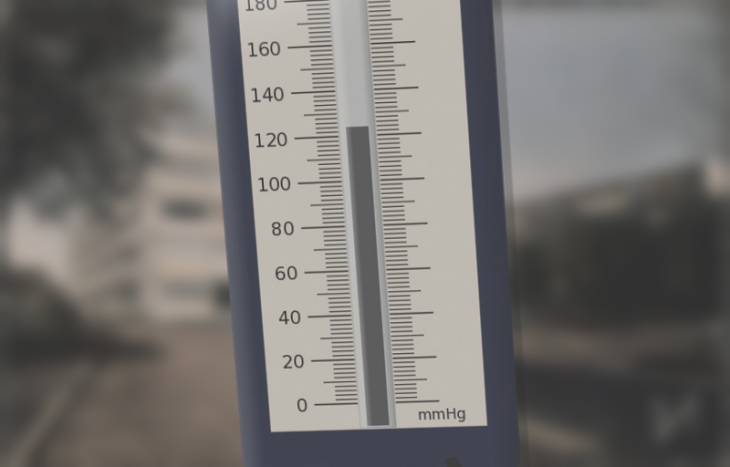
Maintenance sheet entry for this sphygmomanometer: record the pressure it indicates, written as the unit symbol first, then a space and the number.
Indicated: mmHg 124
